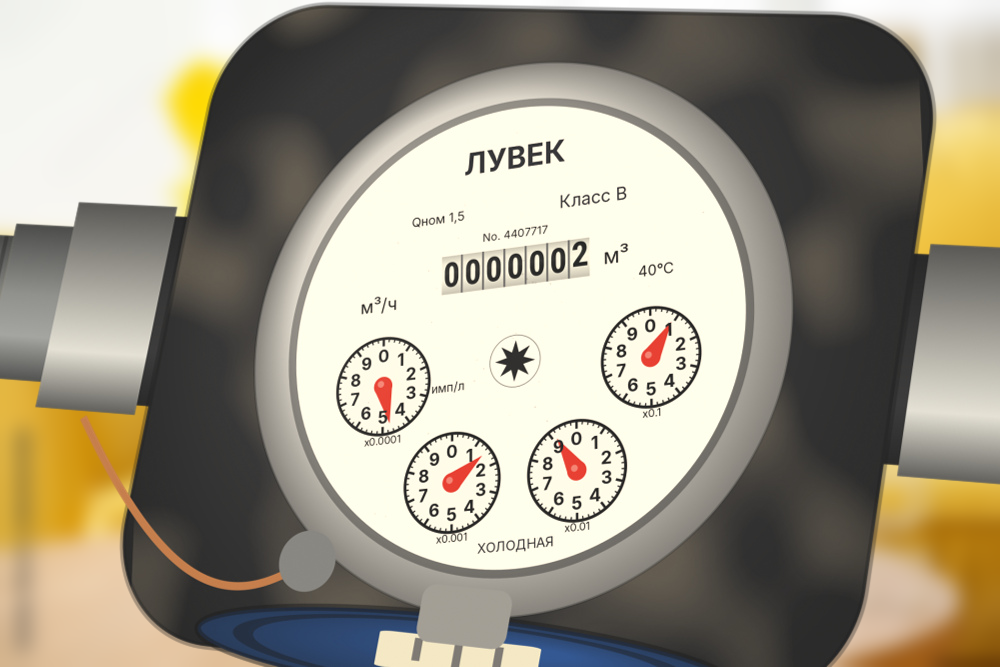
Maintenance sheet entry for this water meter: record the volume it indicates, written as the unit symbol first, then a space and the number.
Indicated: m³ 2.0914
